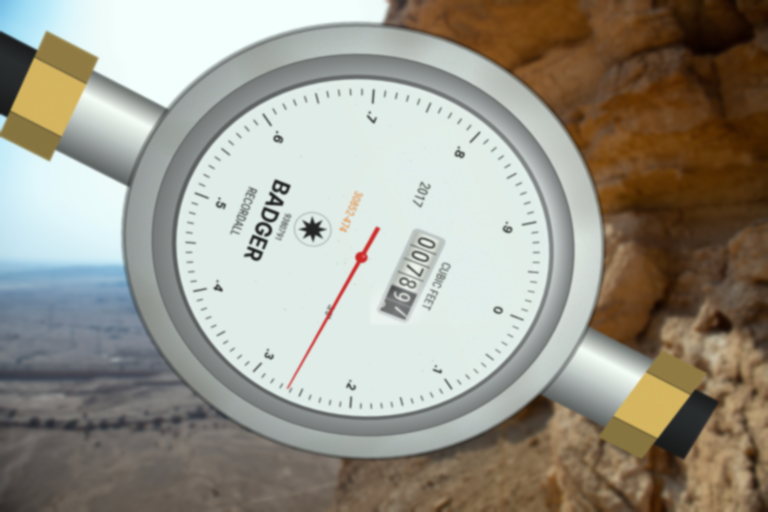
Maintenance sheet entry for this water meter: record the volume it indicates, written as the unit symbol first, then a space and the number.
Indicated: ft³ 7897.26
